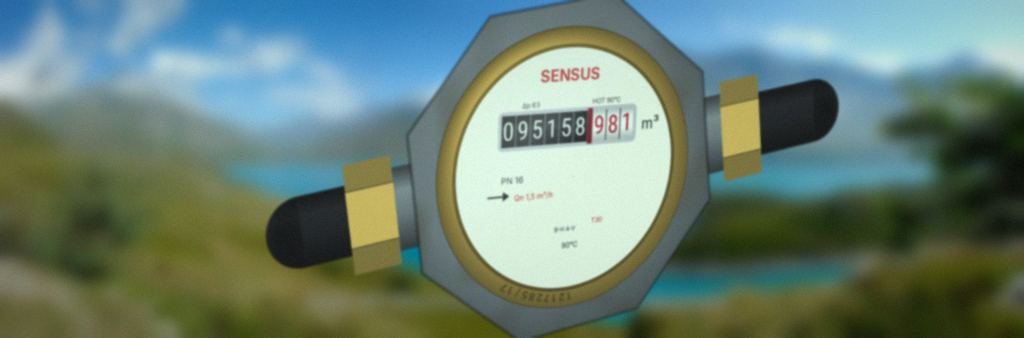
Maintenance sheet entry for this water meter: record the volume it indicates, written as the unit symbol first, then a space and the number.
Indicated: m³ 95158.981
